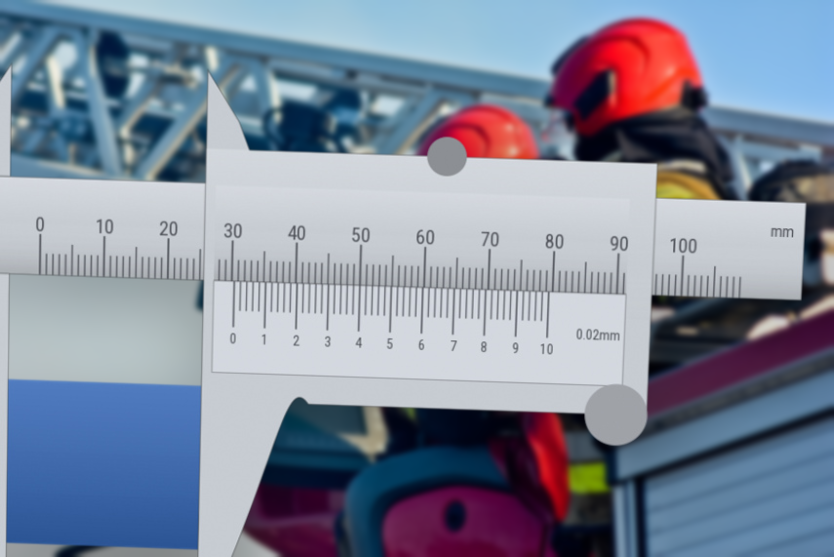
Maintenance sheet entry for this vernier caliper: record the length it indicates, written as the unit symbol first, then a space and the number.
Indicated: mm 30.4
